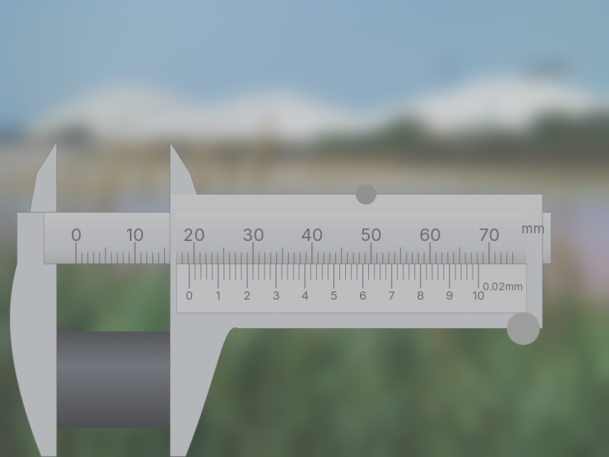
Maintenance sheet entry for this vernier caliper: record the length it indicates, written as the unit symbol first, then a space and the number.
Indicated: mm 19.2
